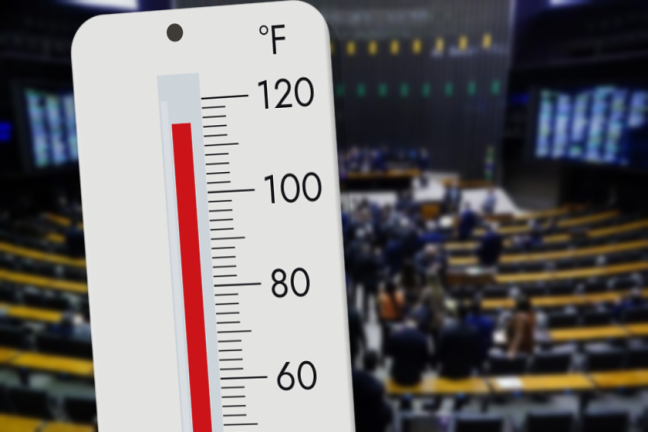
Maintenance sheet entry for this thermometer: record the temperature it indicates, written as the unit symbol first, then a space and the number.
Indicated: °F 115
